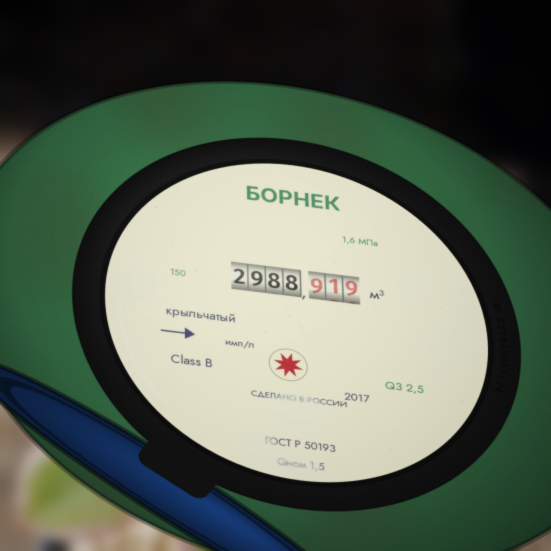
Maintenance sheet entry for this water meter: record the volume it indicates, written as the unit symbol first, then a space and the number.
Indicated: m³ 2988.919
